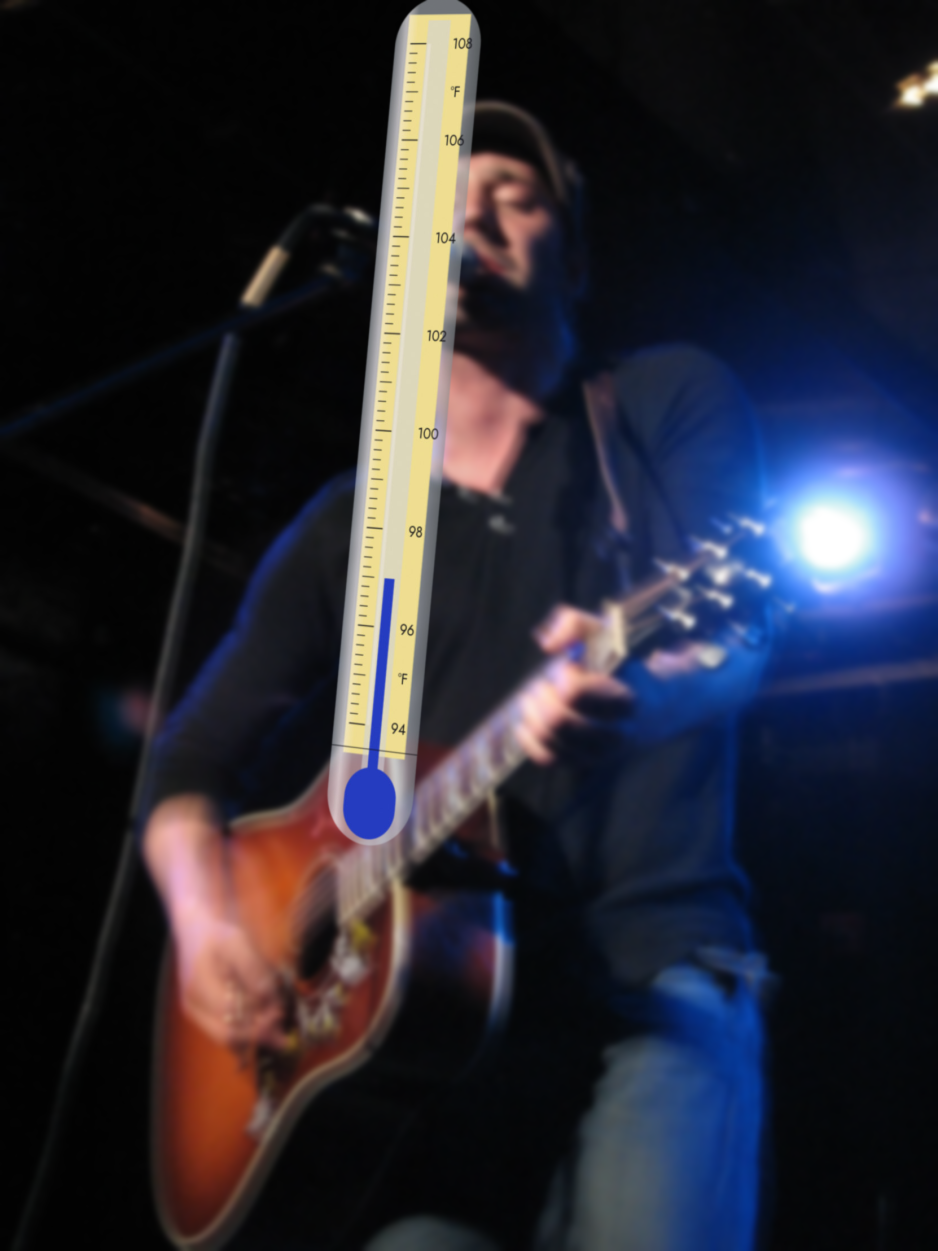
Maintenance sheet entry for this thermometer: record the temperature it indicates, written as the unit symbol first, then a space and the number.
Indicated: °F 97
